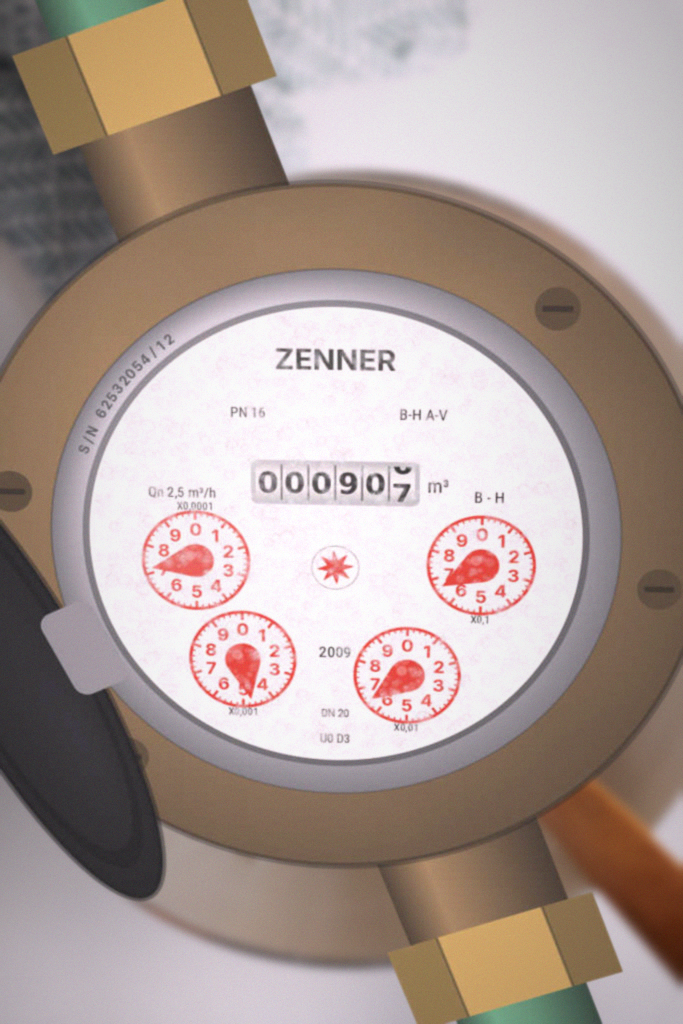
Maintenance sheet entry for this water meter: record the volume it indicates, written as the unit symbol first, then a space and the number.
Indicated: m³ 906.6647
